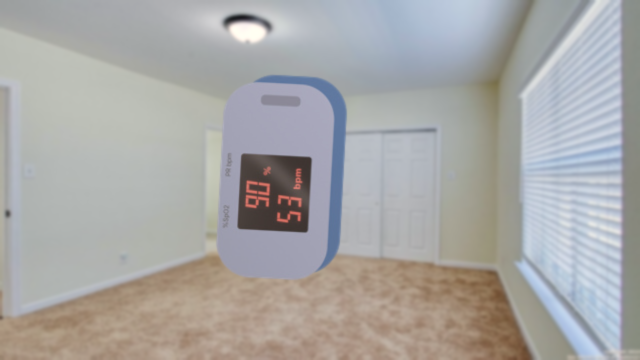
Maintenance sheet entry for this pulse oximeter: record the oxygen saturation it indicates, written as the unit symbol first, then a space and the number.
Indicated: % 90
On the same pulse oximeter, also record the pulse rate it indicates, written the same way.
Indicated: bpm 53
